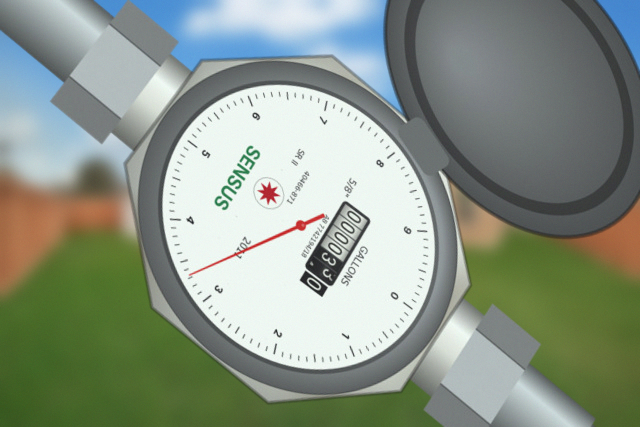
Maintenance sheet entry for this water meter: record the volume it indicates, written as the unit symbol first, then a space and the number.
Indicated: gal 333.3
